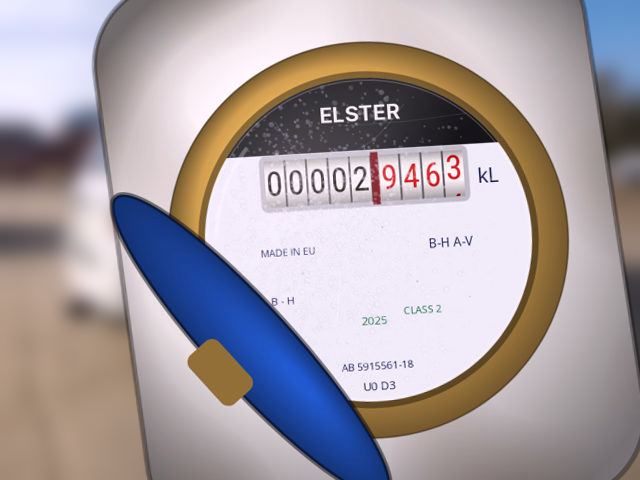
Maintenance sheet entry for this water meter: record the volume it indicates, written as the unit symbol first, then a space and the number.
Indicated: kL 2.9463
